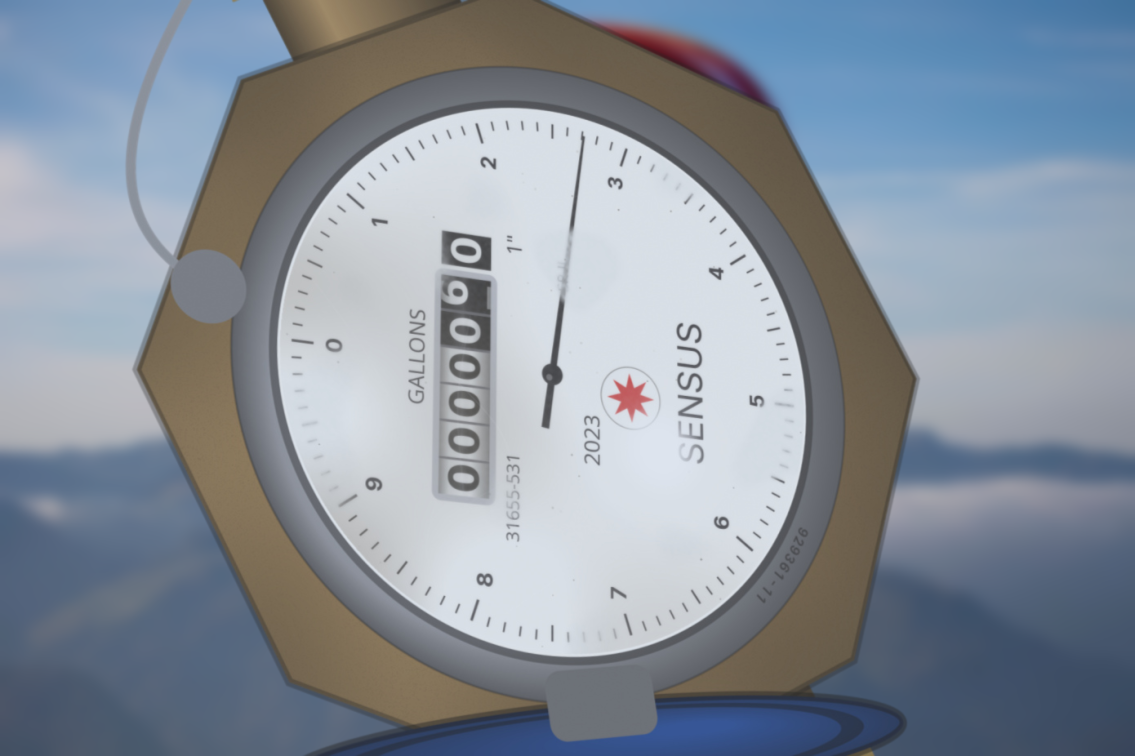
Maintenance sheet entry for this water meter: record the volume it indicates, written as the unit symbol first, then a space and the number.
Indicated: gal 62.7
